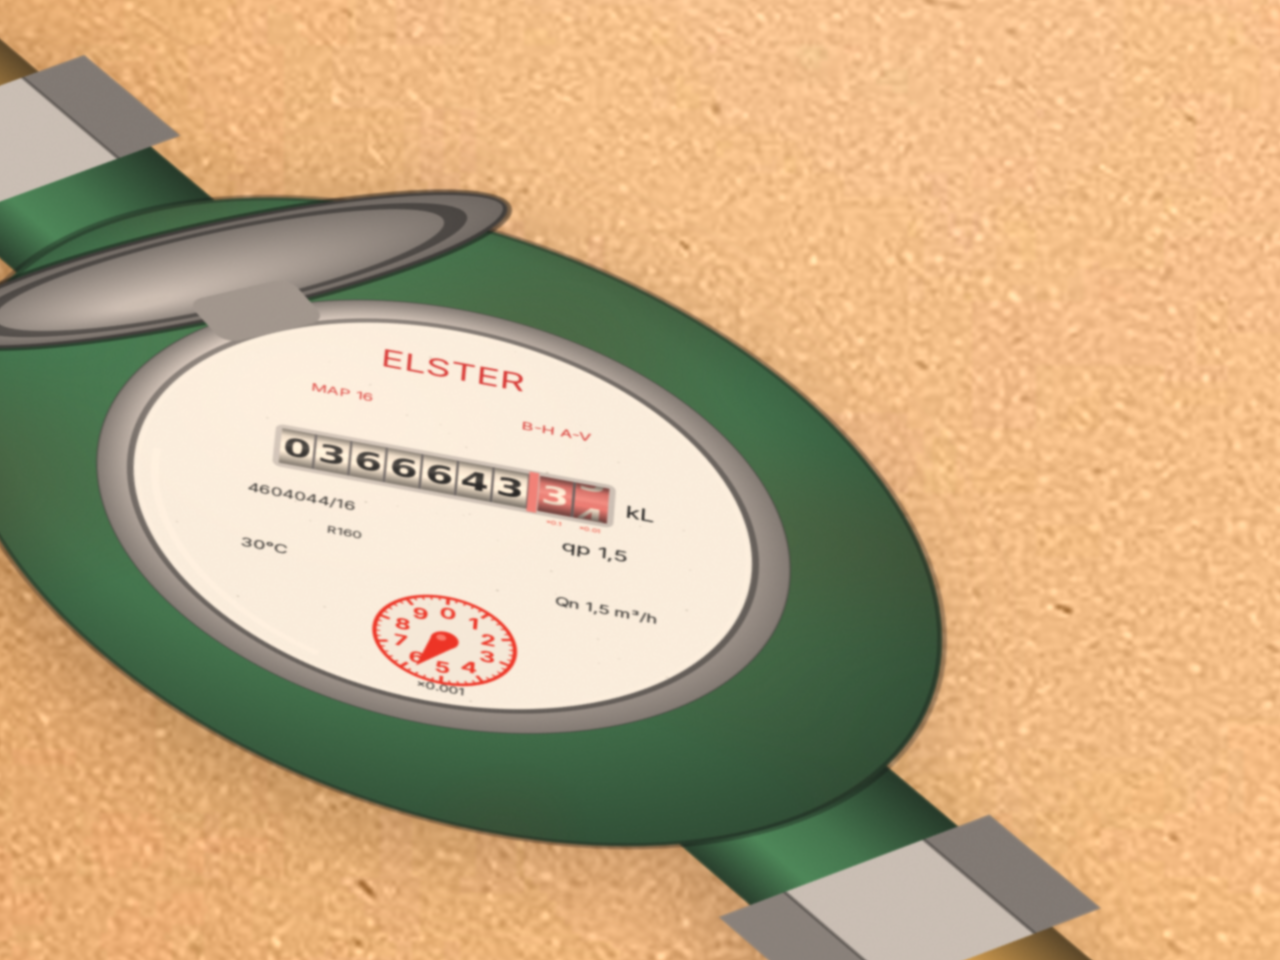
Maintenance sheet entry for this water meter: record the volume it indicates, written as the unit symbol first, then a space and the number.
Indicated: kL 366643.335
